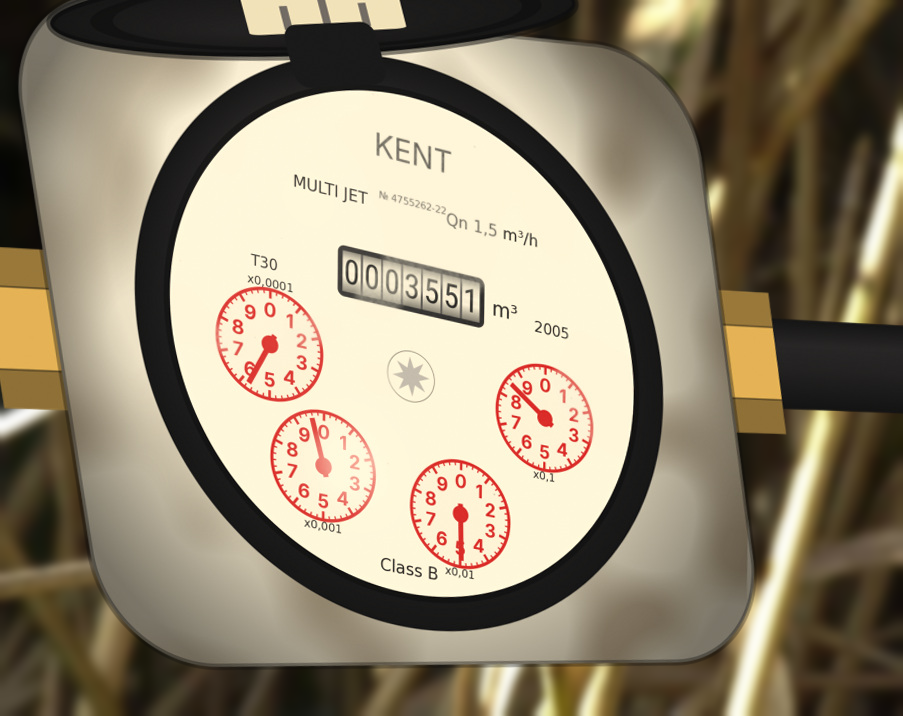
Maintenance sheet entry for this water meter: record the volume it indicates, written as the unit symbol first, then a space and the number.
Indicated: m³ 3551.8495
